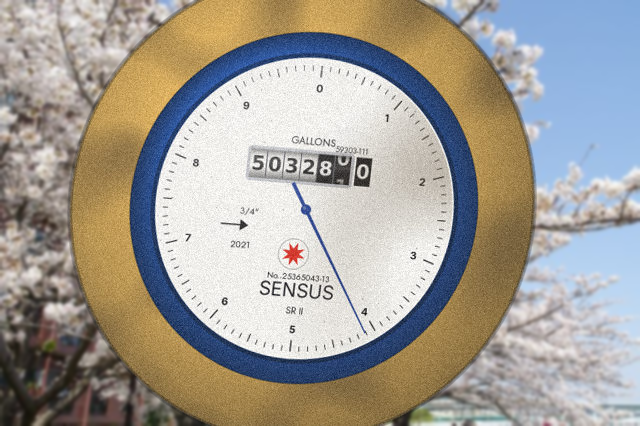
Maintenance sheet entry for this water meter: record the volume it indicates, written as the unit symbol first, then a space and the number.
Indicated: gal 5032804.1
